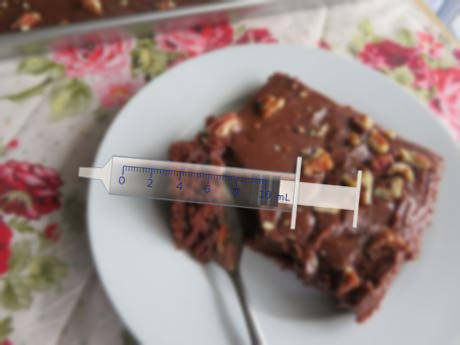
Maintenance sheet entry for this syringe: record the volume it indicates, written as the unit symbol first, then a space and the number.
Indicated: mL 9
